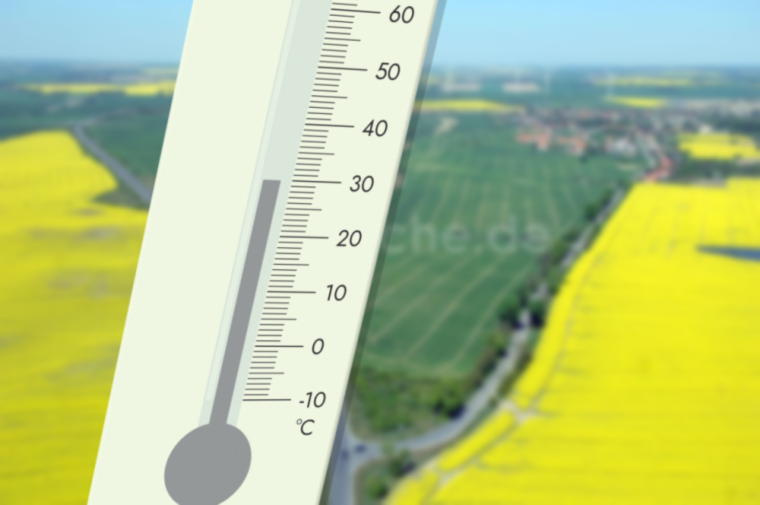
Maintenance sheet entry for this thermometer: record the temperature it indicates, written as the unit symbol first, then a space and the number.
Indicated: °C 30
